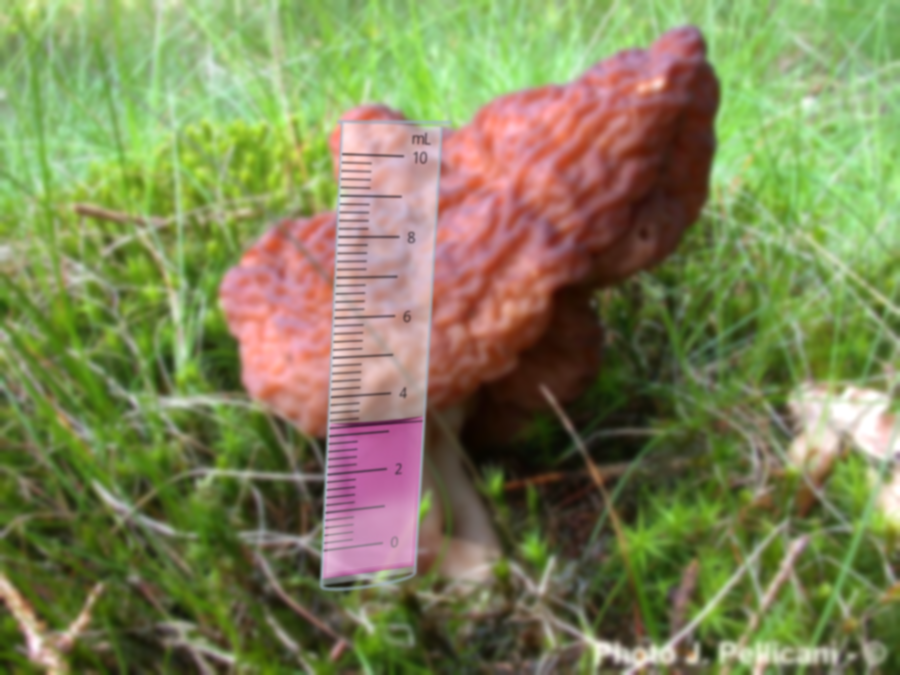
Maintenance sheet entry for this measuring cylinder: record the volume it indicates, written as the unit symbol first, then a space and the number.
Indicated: mL 3.2
